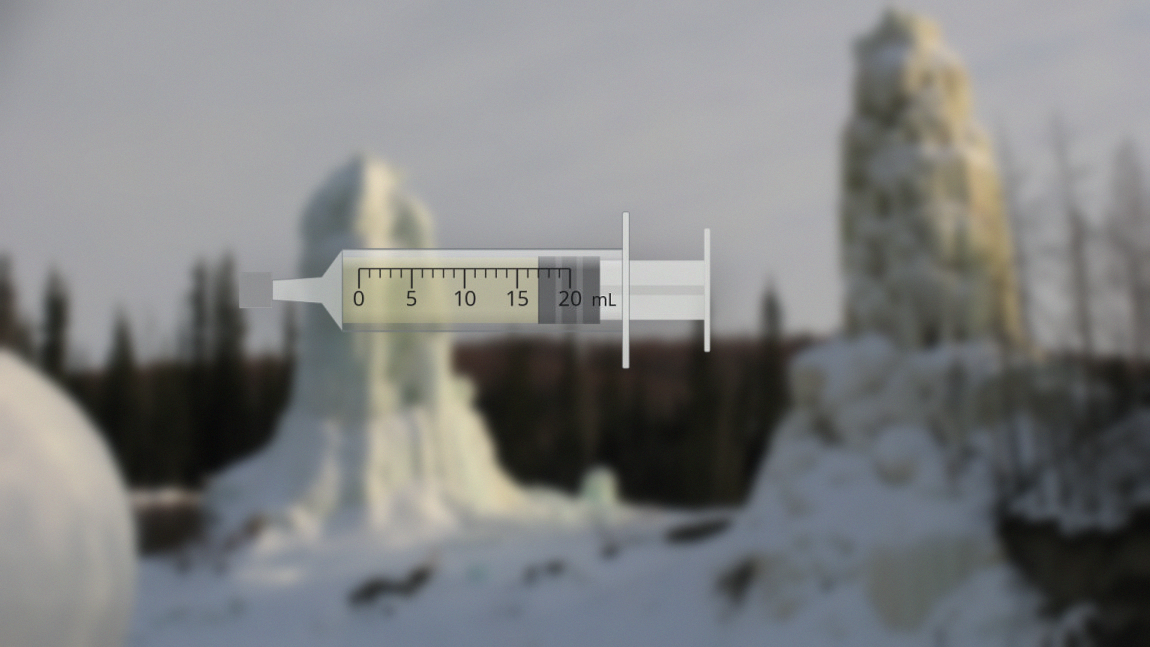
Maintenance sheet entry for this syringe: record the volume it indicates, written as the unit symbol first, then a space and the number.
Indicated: mL 17
